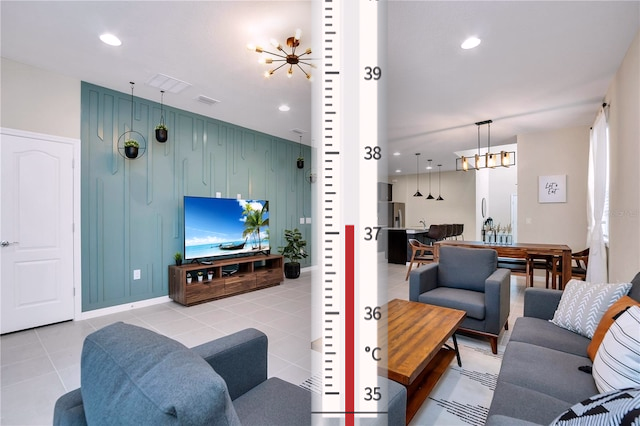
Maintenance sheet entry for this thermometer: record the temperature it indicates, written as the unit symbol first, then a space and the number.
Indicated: °C 37.1
